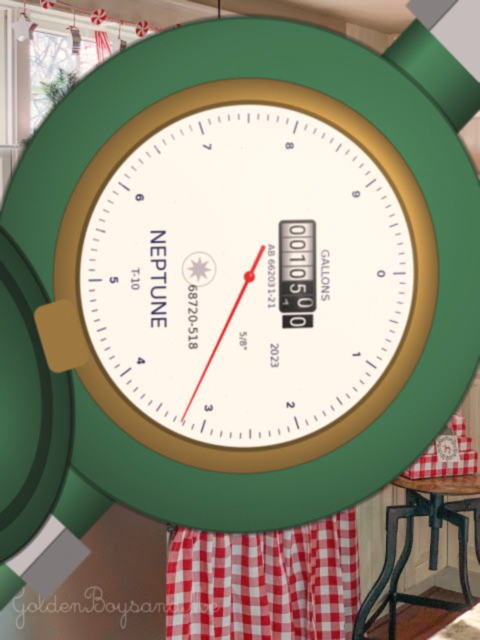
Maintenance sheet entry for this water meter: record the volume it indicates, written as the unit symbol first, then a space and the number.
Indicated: gal 10503.2
